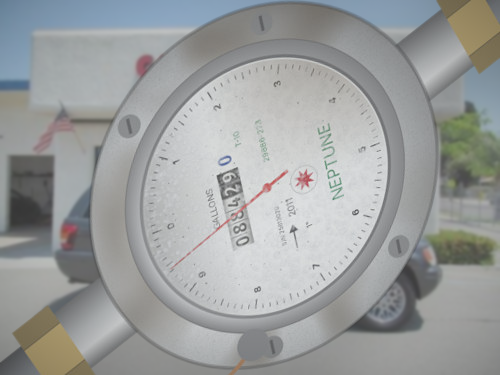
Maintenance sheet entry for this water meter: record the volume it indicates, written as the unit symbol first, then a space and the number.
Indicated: gal 884289.4
